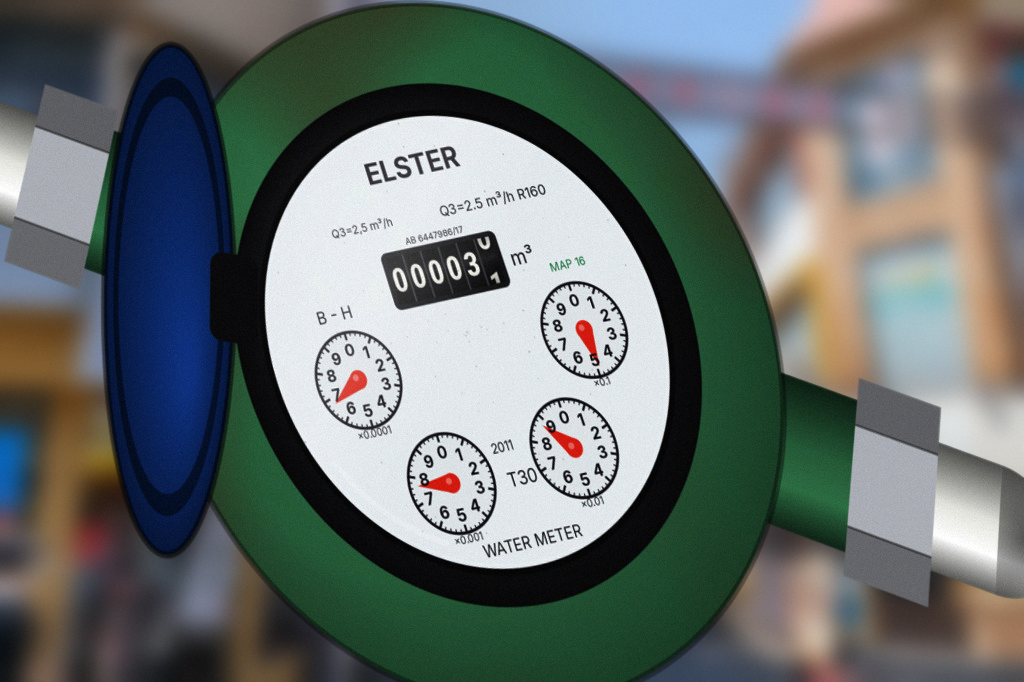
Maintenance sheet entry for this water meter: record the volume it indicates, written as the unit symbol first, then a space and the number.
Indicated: m³ 30.4876
